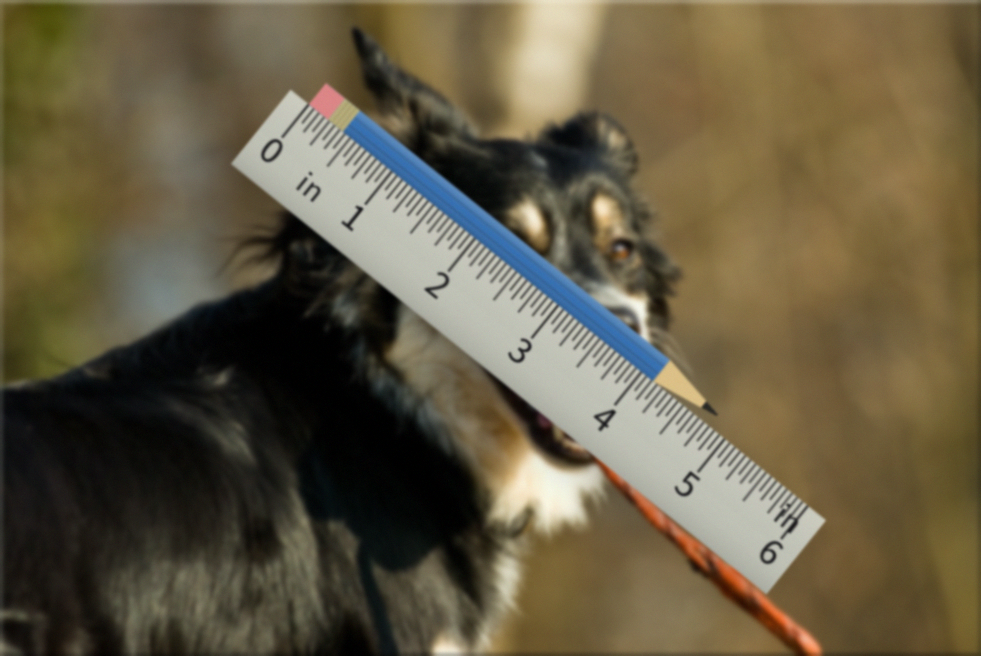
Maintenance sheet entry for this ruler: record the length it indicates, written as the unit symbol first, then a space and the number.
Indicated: in 4.8125
